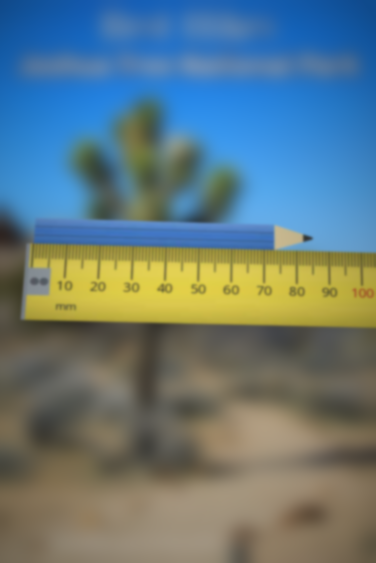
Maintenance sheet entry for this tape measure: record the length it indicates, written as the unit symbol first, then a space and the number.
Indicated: mm 85
